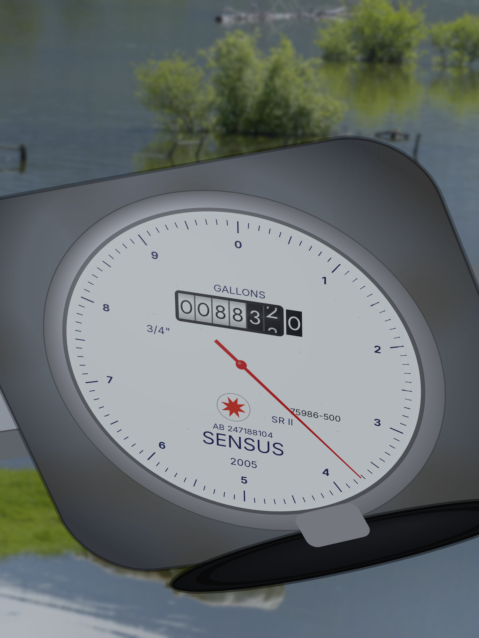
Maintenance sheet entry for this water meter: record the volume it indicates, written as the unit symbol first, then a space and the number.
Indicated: gal 88323.7
